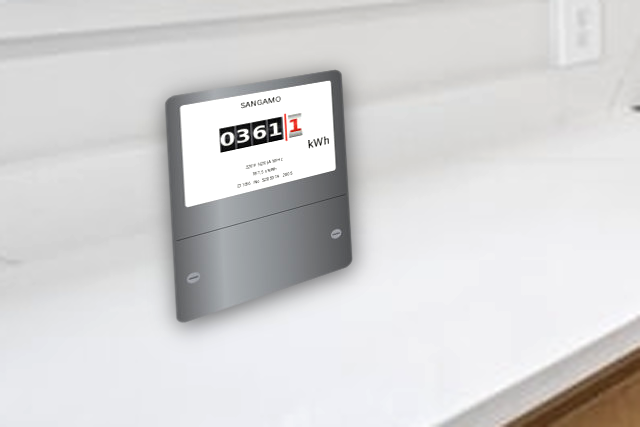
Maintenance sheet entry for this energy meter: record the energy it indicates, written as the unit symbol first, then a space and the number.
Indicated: kWh 361.1
